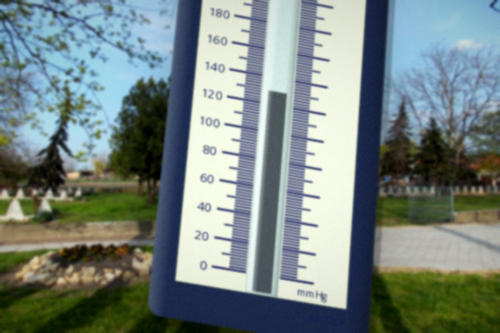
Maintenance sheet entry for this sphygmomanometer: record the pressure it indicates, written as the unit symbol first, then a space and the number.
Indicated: mmHg 130
